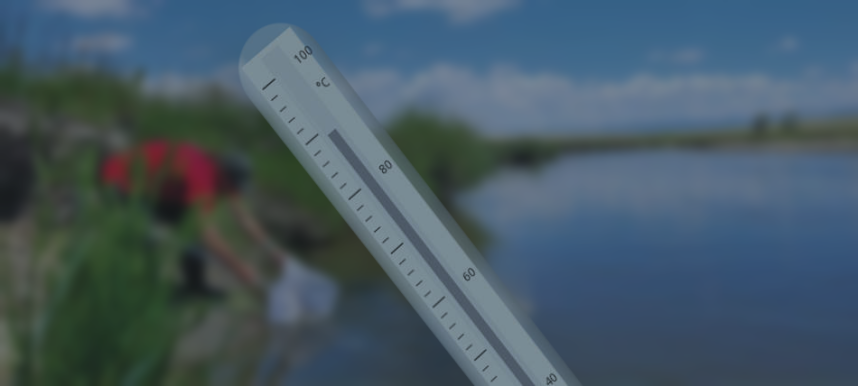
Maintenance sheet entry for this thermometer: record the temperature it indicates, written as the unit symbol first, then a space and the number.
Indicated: °C 89
